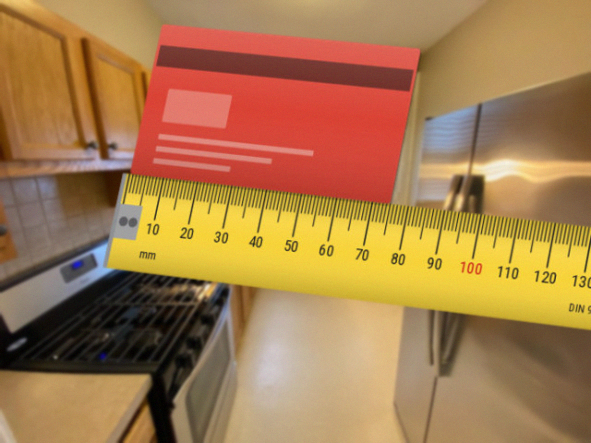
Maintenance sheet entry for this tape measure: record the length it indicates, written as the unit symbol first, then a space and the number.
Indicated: mm 75
